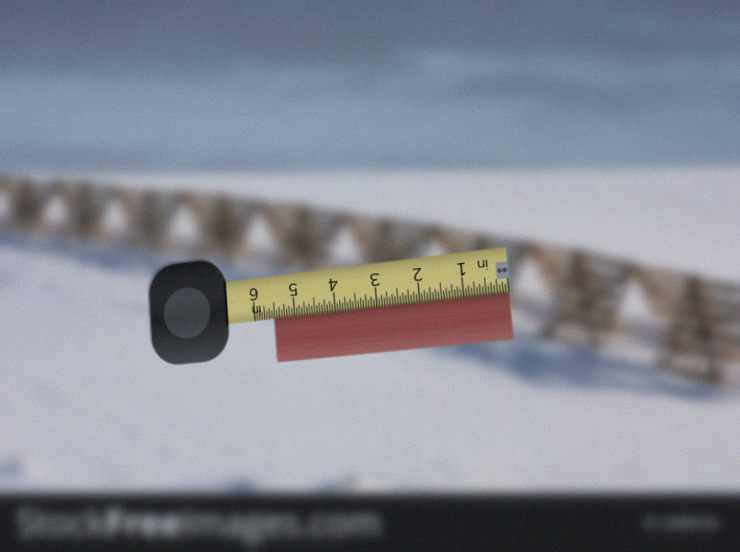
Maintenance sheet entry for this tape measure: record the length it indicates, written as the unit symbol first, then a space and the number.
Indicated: in 5.5
